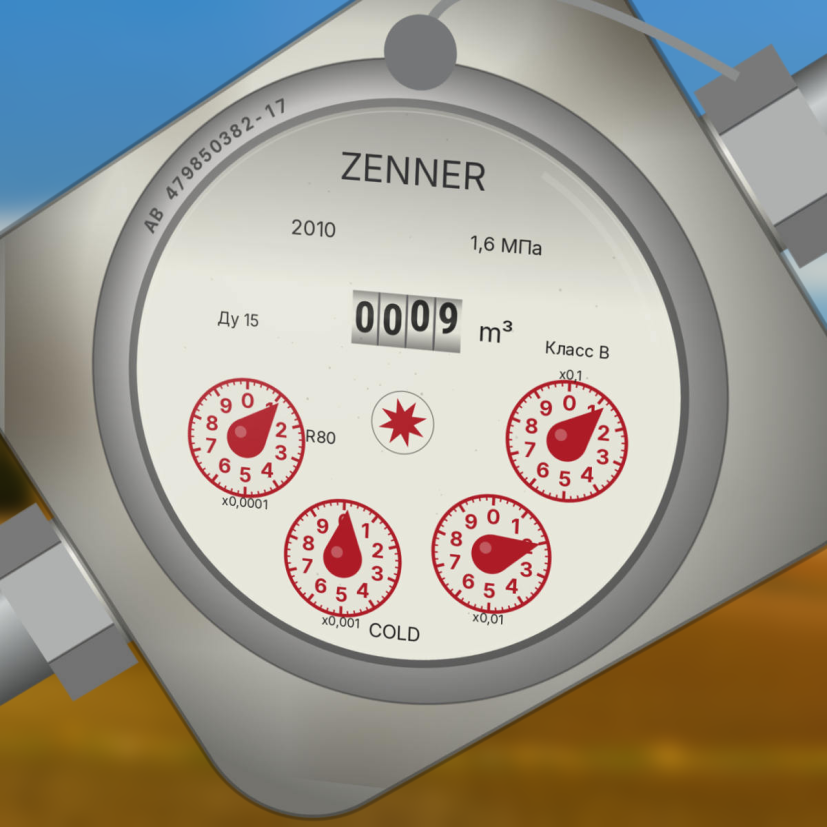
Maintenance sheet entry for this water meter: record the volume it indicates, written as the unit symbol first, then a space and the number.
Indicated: m³ 9.1201
